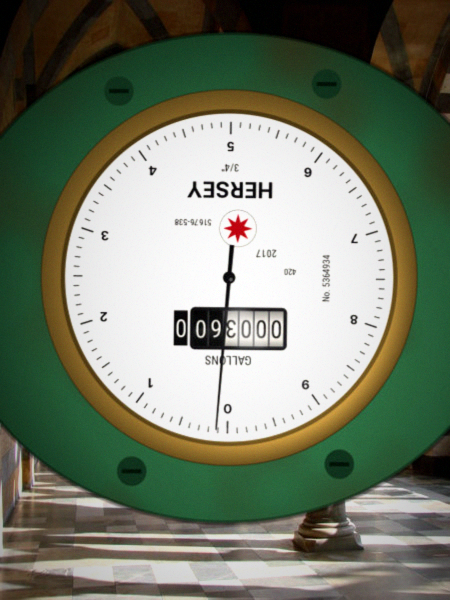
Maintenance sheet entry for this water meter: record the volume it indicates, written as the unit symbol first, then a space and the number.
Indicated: gal 3600.1
